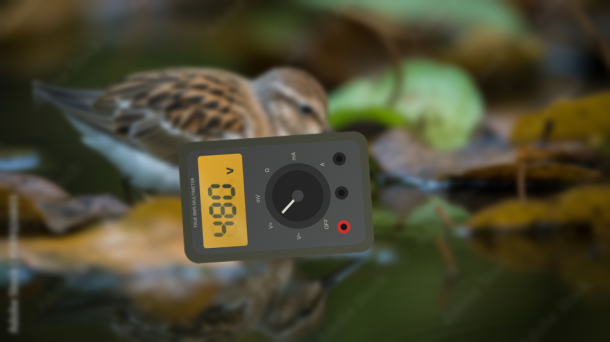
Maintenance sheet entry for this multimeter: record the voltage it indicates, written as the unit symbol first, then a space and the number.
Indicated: V 480
